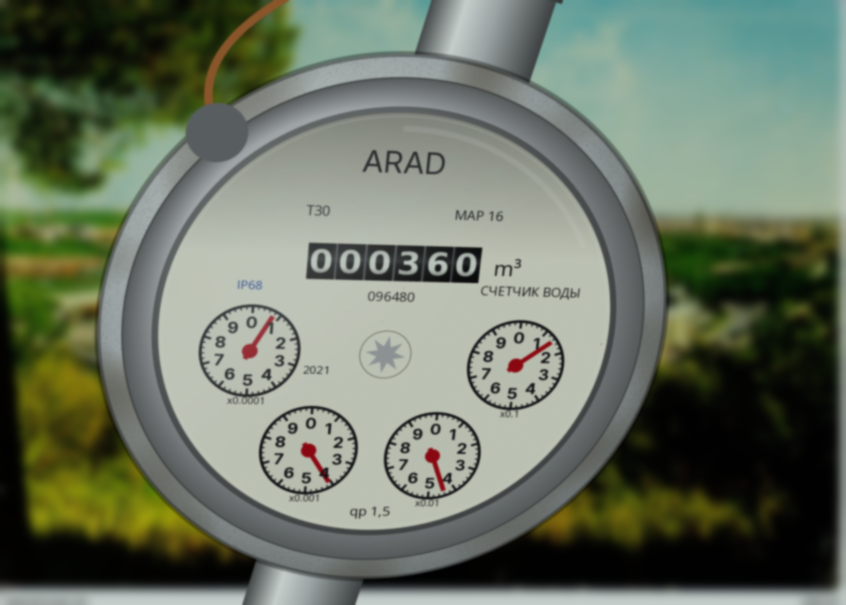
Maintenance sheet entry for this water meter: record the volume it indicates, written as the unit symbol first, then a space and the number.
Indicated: m³ 360.1440
